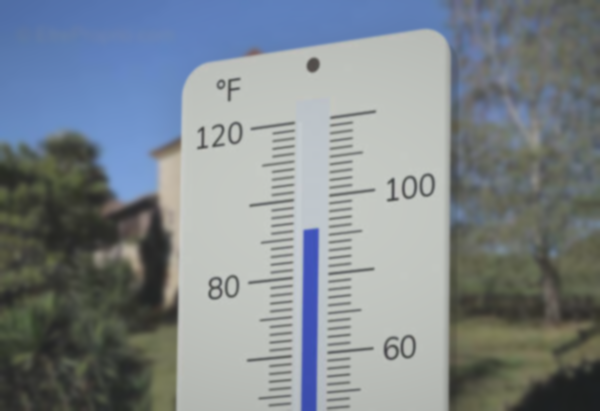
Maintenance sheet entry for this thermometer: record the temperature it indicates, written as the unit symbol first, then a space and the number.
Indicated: °F 92
